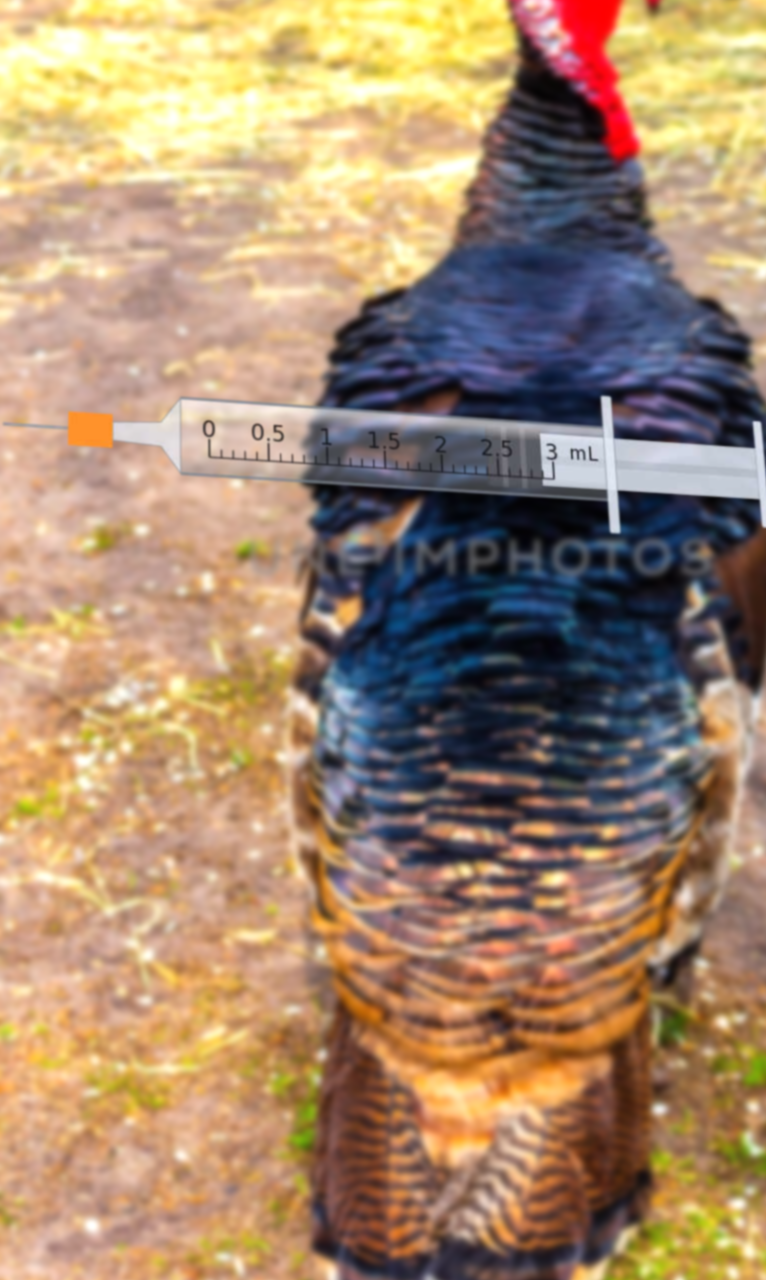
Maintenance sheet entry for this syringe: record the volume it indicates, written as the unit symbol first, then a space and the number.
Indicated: mL 2.4
